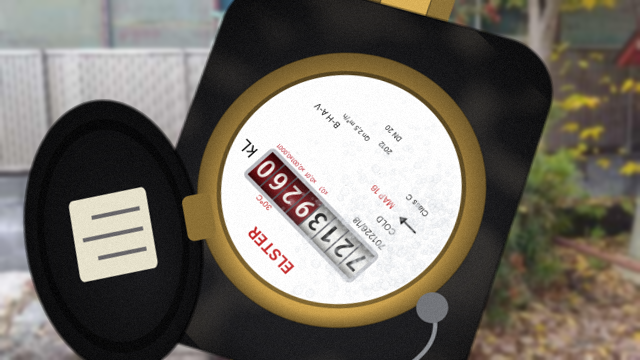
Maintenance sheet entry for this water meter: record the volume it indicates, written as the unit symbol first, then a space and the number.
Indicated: kL 7213.9260
